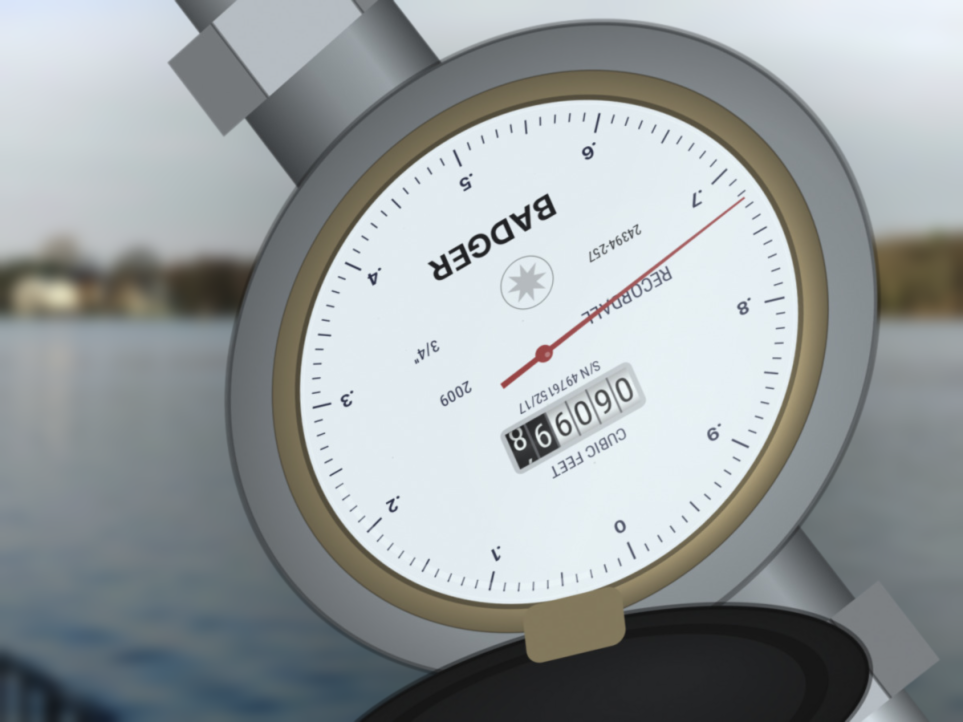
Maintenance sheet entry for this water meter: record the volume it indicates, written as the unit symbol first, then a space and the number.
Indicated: ft³ 60997.72
